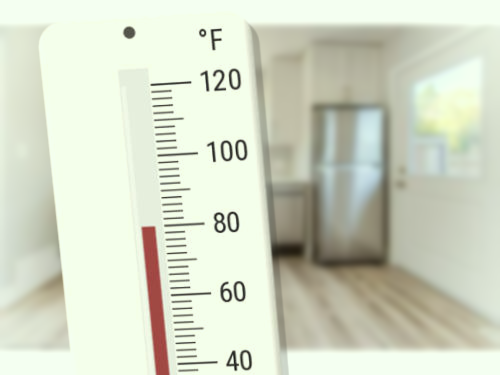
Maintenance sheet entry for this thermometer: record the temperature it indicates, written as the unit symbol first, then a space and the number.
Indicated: °F 80
